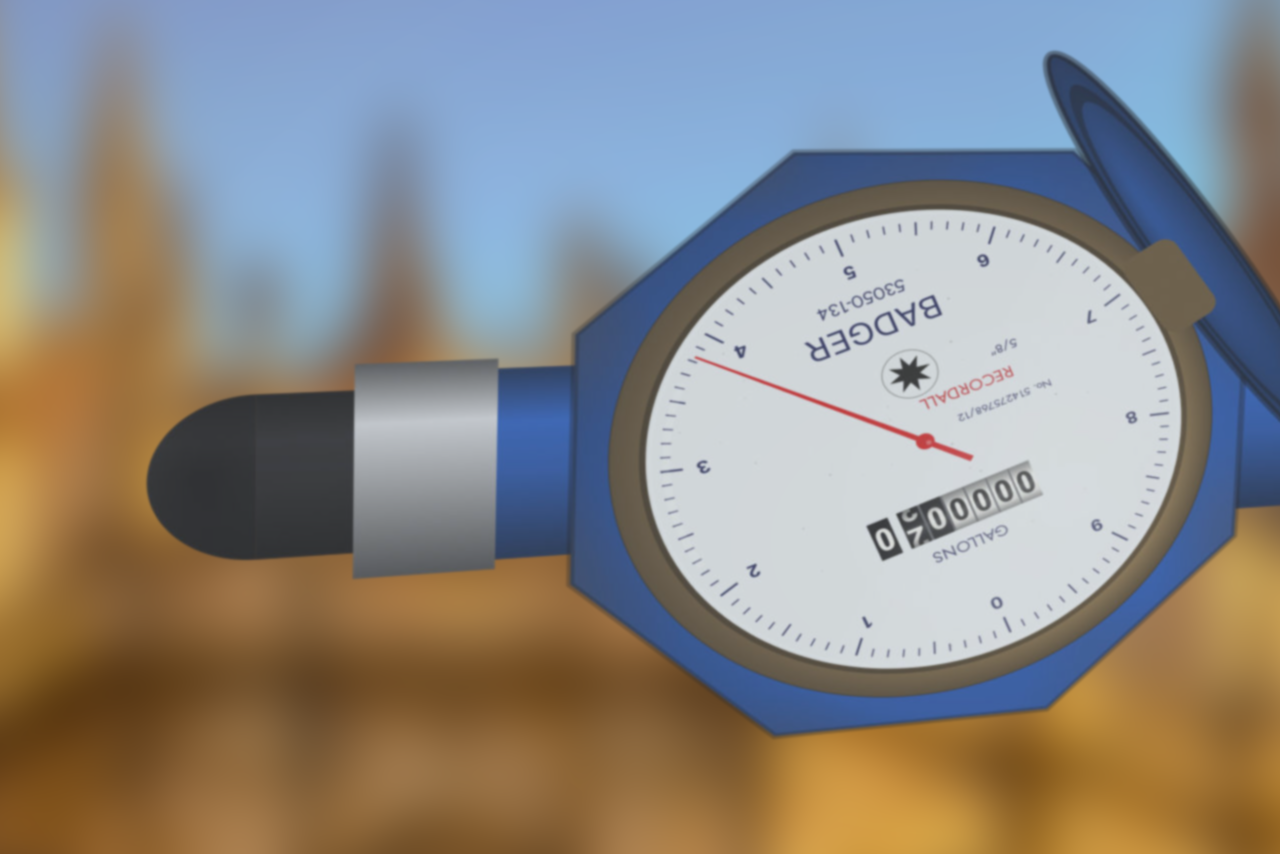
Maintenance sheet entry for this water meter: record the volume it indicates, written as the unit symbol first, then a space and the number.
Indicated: gal 23.8
